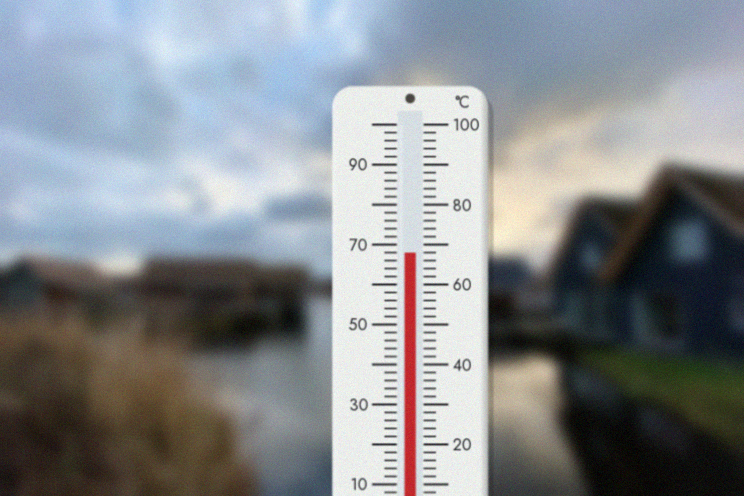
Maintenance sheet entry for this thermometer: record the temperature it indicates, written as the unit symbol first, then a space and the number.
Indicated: °C 68
